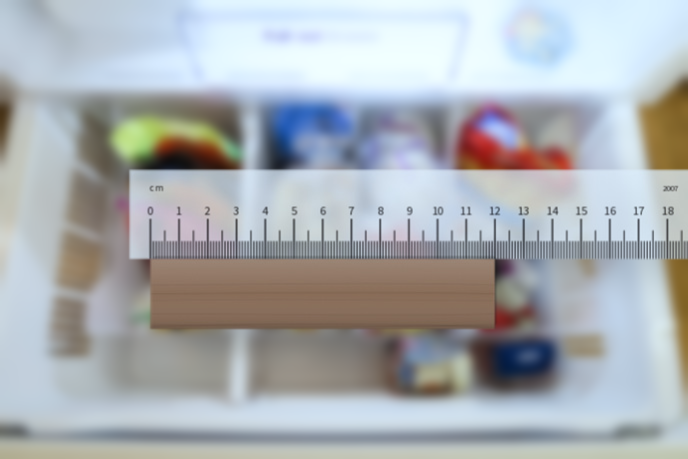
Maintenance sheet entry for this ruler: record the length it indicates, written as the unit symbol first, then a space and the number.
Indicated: cm 12
